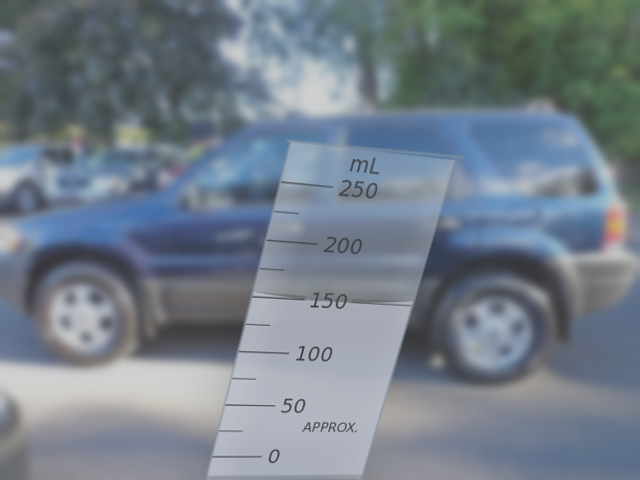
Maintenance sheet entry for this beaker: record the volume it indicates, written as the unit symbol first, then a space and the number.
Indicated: mL 150
